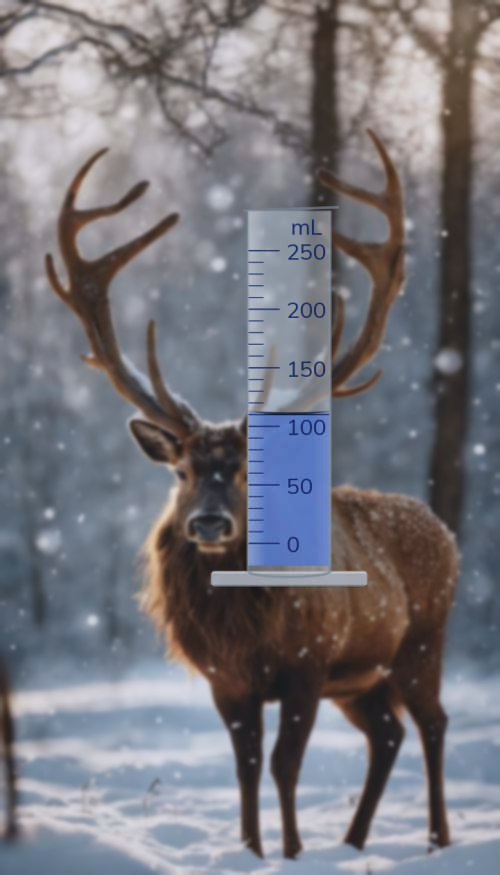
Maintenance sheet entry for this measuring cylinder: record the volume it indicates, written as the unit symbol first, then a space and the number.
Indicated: mL 110
